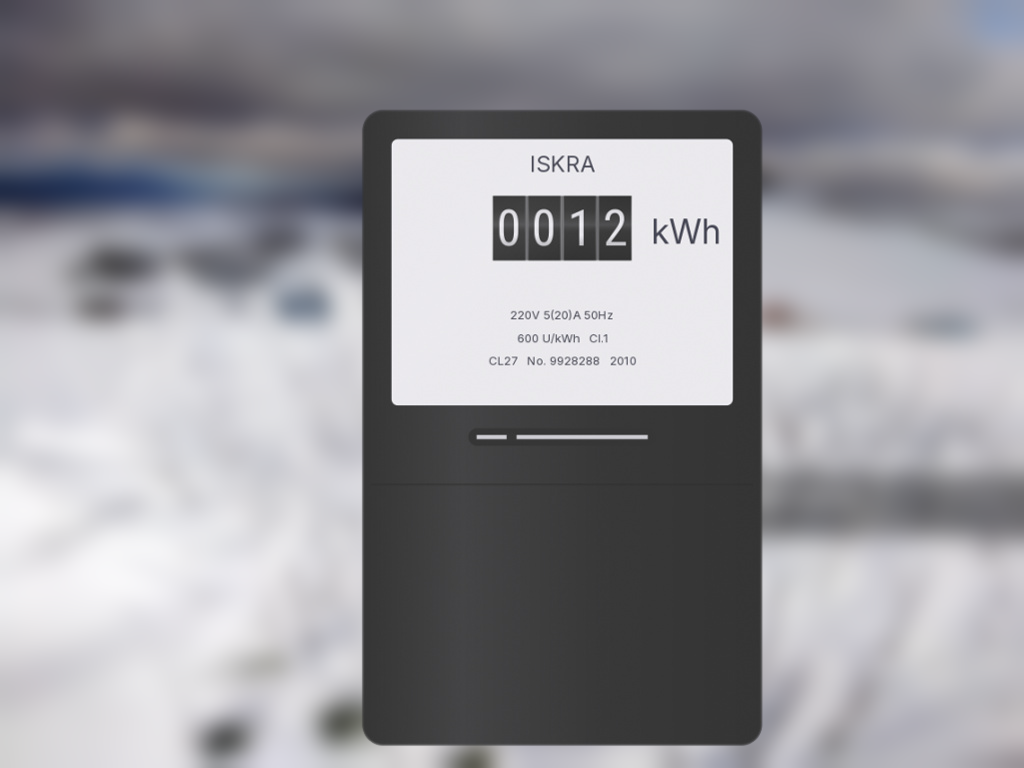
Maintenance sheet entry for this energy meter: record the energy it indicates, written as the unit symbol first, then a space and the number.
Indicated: kWh 12
